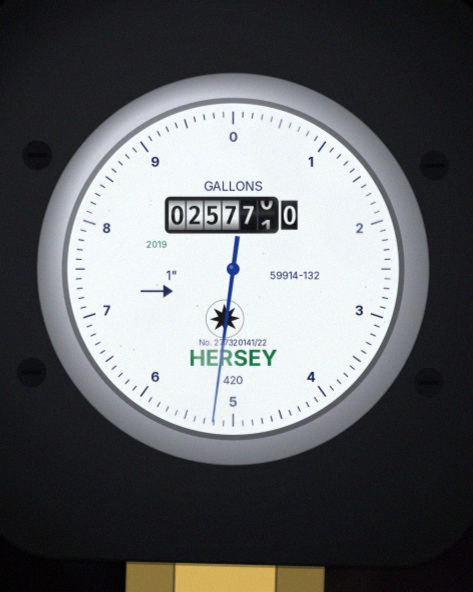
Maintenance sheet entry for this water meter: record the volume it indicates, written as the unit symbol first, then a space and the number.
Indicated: gal 257705.2
